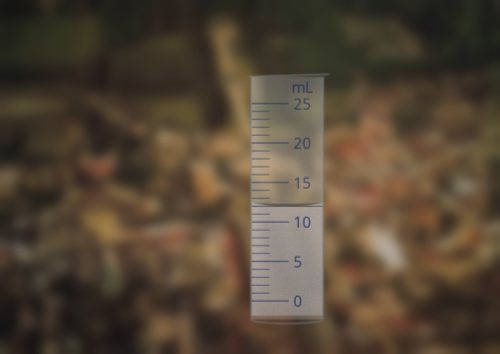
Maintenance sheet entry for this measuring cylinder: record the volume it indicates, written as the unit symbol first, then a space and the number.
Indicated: mL 12
